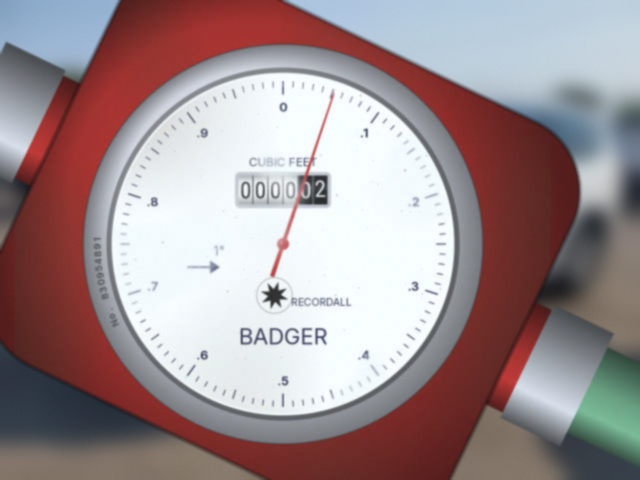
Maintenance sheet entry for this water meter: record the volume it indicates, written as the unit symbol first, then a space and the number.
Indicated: ft³ 2.05
